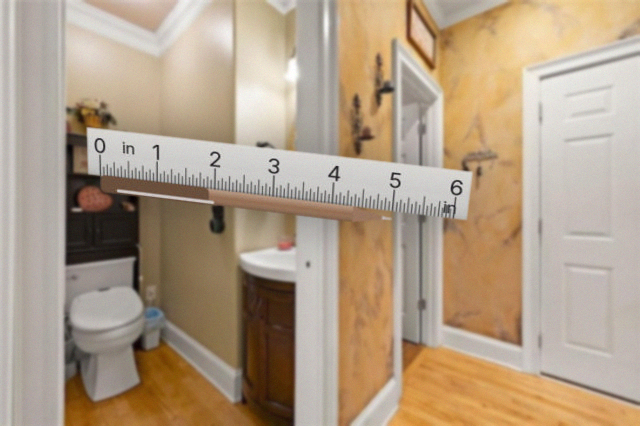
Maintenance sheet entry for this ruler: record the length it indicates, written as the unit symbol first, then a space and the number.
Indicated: in 5
